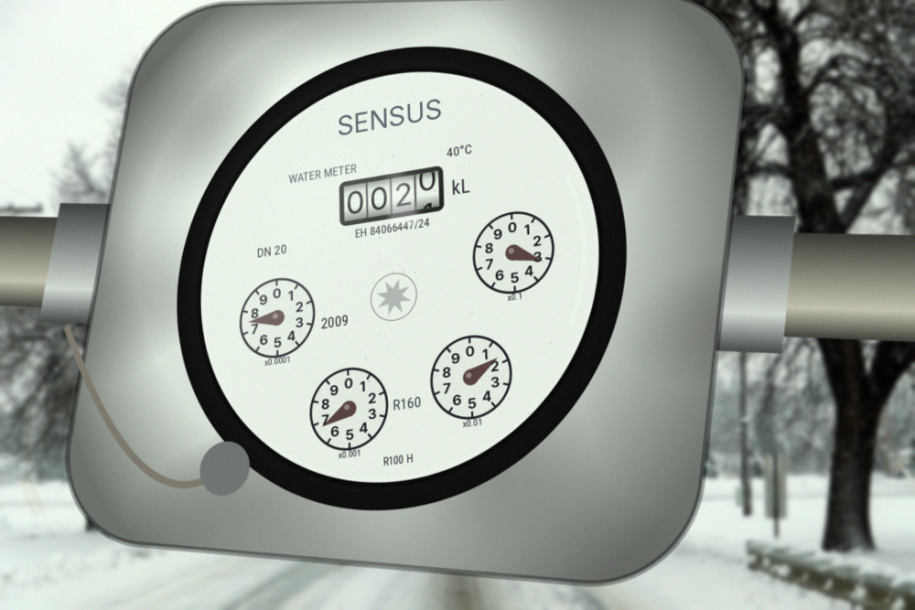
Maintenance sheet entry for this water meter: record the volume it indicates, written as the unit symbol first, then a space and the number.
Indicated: kL 20.3167
